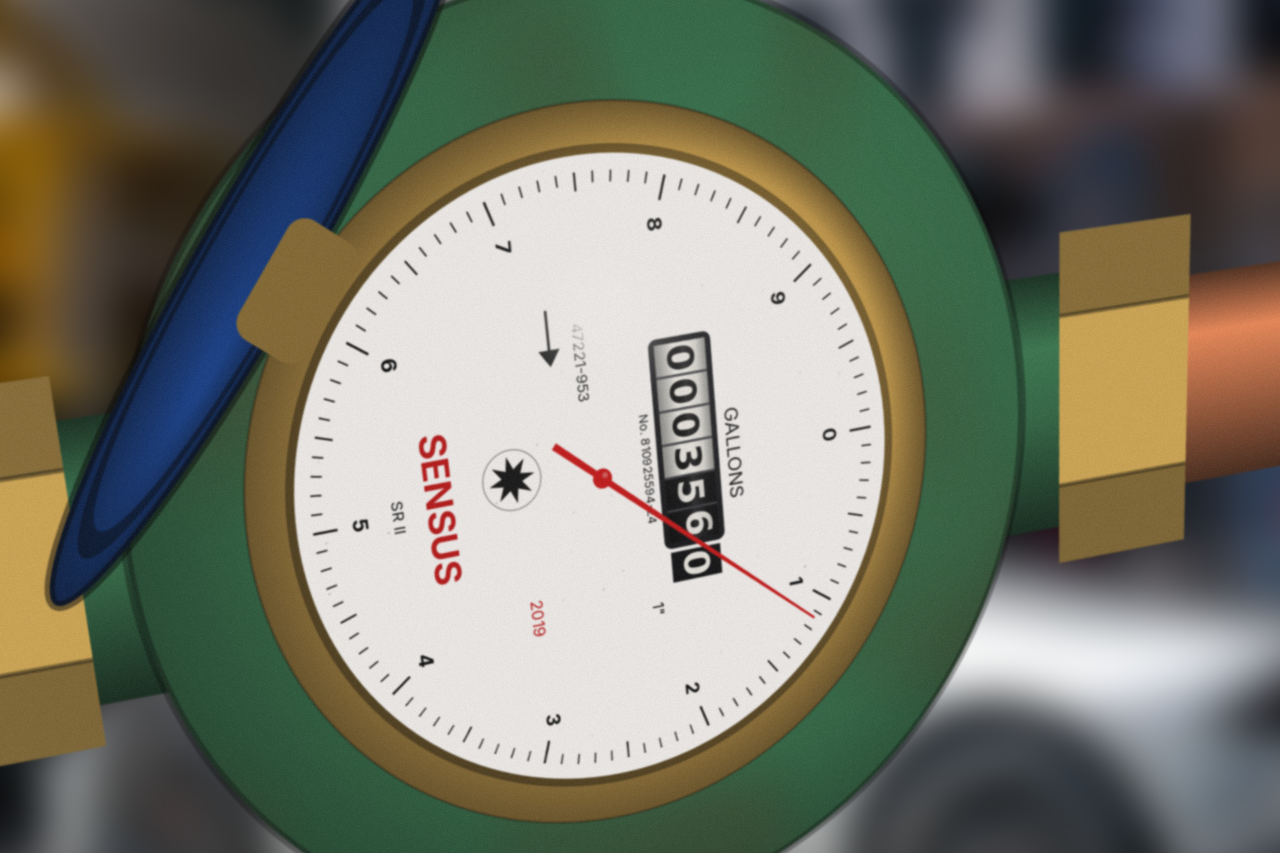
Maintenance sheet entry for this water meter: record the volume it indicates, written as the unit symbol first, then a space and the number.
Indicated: gal 3561.1
